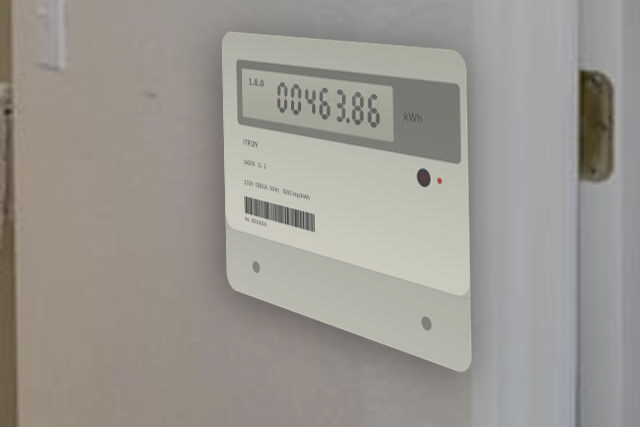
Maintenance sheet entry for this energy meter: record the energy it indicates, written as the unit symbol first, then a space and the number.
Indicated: kWh 463.86
